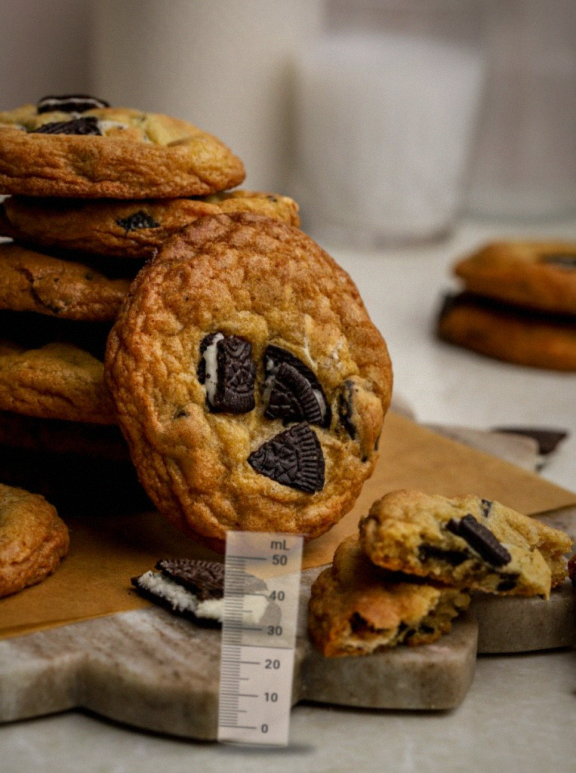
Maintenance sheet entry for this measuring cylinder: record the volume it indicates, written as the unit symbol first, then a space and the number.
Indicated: mL 25
